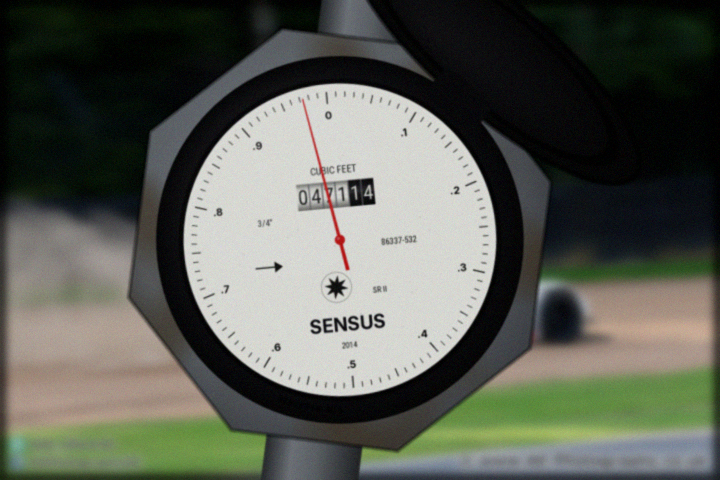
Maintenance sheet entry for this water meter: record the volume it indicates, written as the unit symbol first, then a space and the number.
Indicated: ft³ 47113.97
